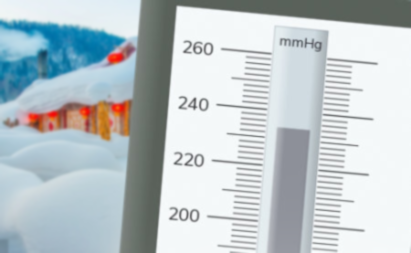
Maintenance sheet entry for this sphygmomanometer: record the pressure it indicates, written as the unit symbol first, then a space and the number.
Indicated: mmHg 234
